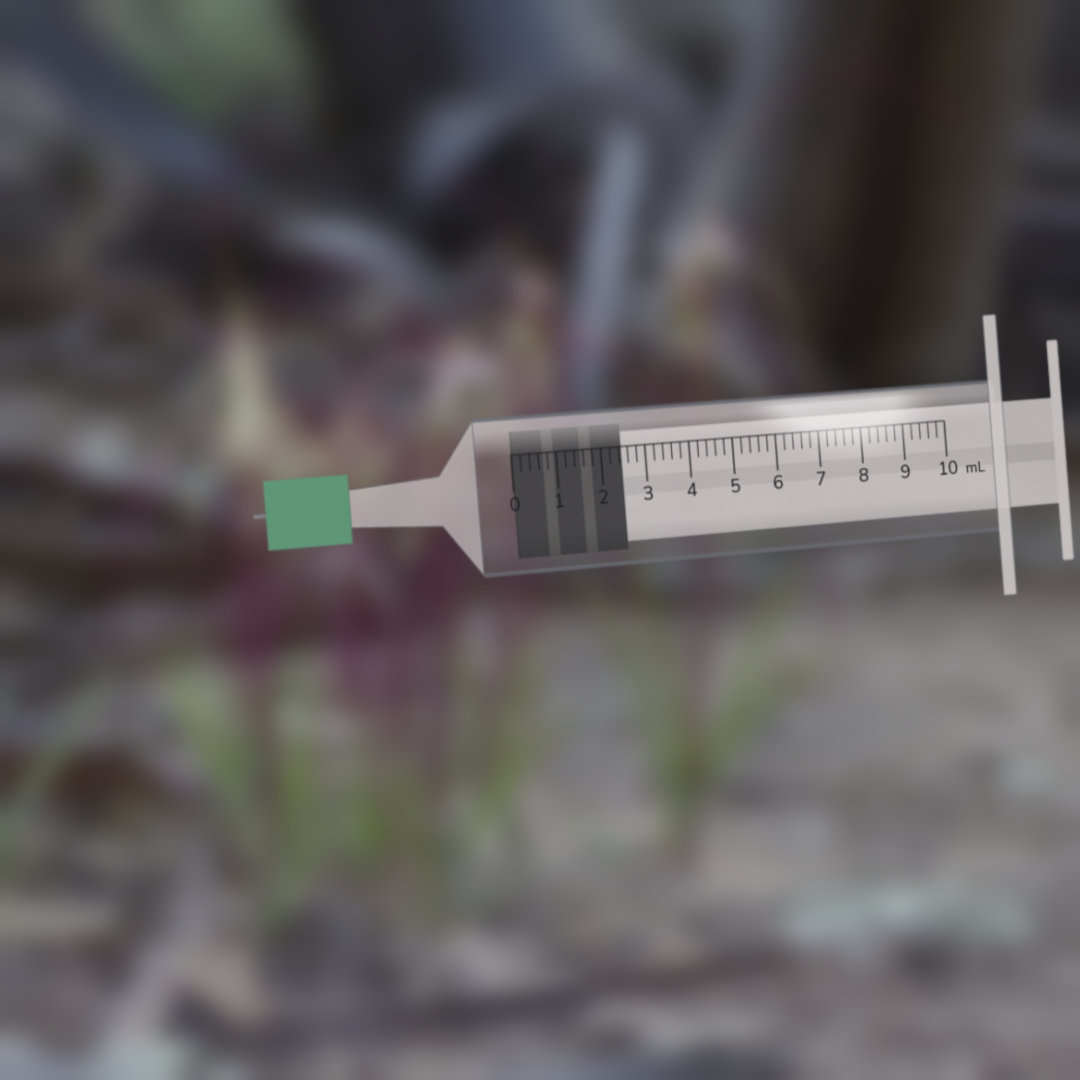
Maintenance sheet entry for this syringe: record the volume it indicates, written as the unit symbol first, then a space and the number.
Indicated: mL 0
